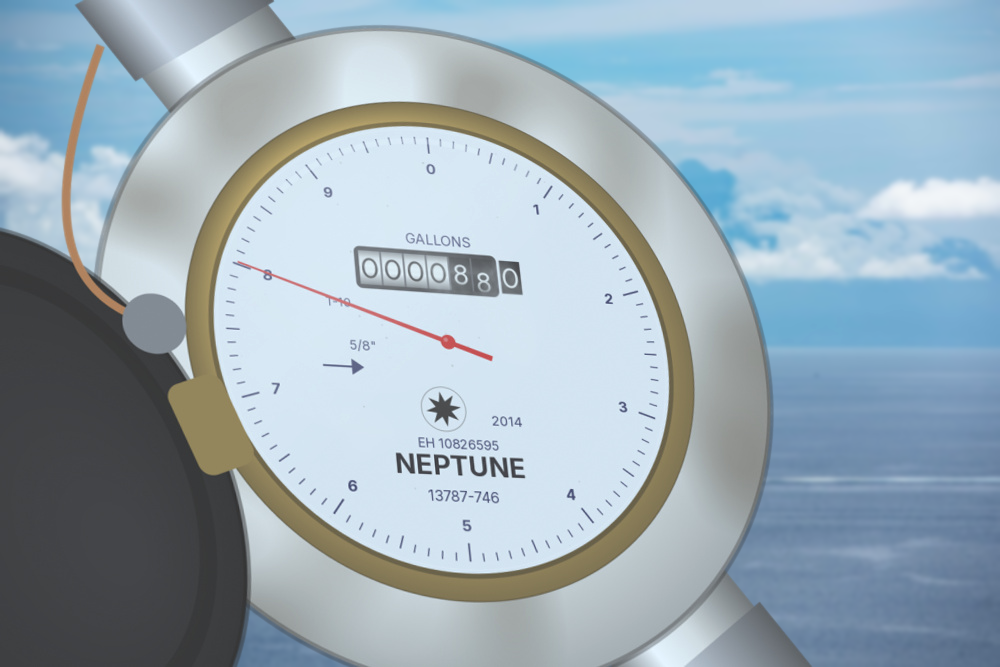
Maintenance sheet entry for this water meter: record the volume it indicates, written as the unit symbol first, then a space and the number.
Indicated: gal 878.0
